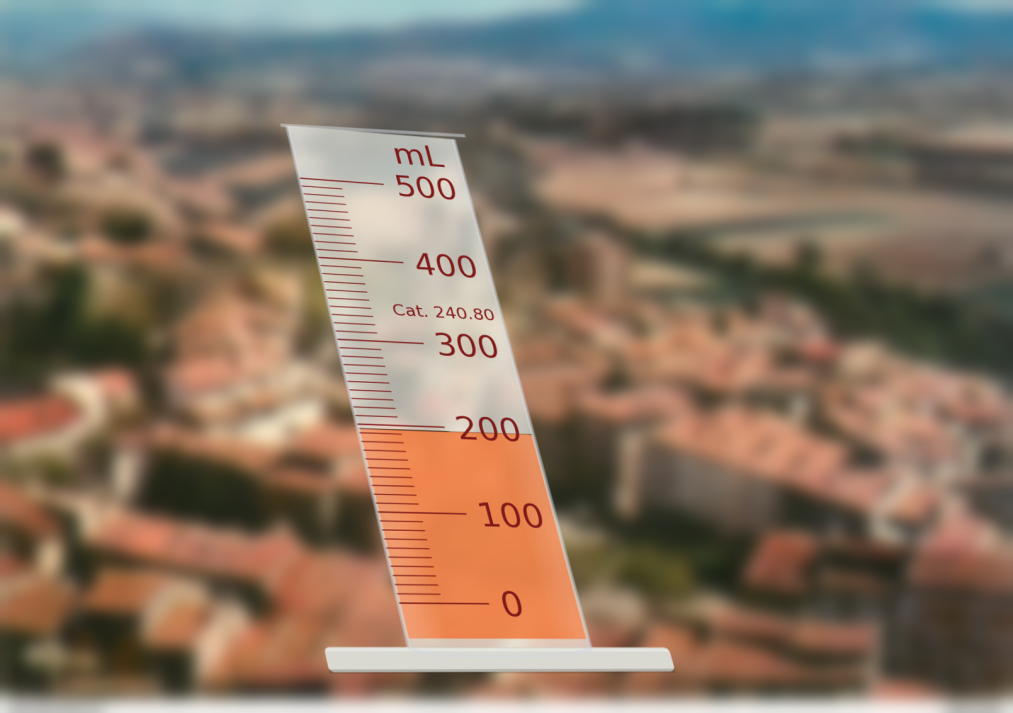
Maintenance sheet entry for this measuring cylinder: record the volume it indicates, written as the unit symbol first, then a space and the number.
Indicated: mL 195
